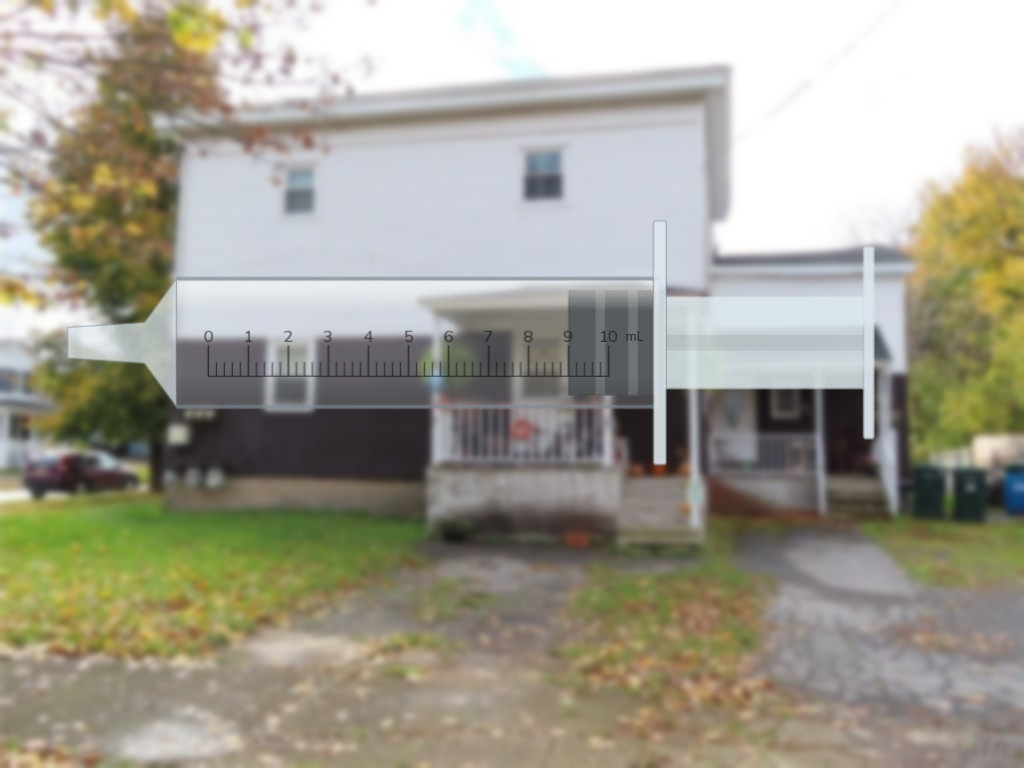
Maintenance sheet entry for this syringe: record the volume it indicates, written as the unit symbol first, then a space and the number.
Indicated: mL 9
